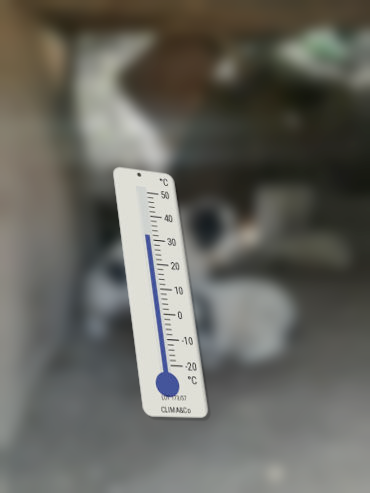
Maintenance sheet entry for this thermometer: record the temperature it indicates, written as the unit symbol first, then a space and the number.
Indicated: °C 32
